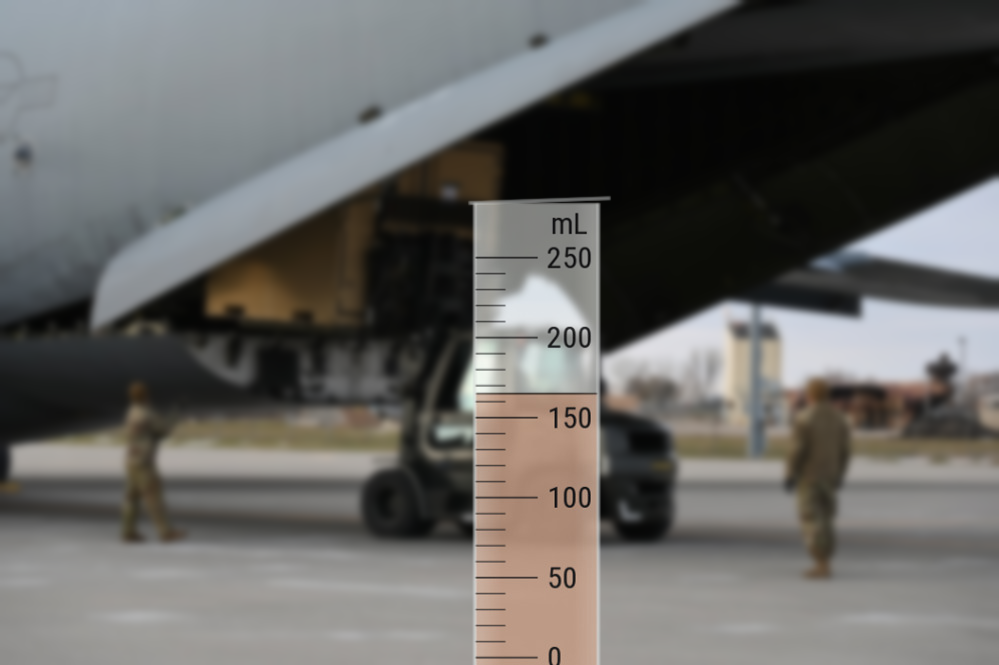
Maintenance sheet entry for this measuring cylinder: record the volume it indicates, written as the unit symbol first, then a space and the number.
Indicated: mL 165
